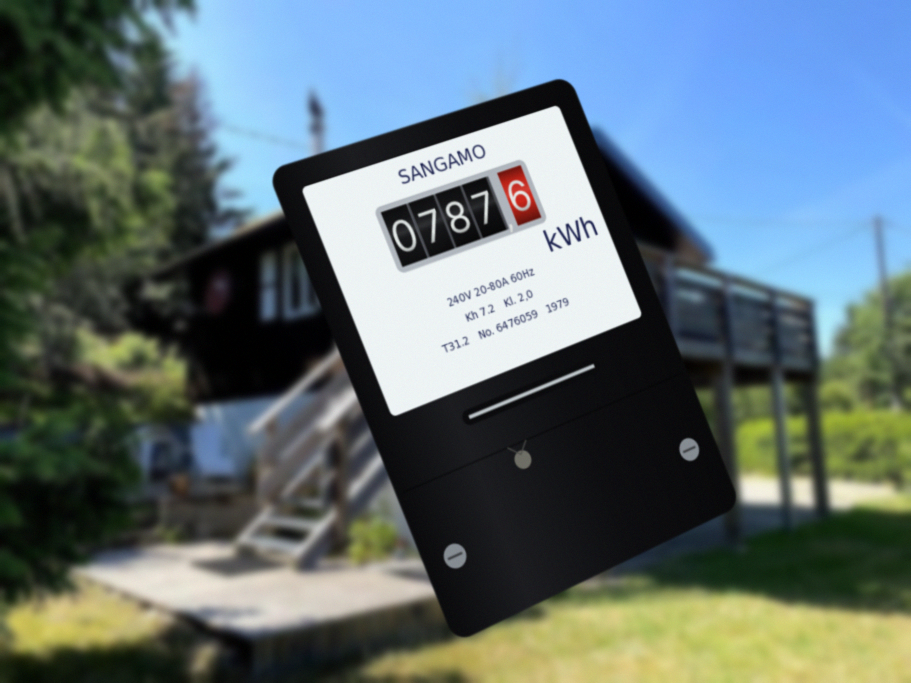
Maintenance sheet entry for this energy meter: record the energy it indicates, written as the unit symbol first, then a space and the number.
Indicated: kWh 787.6
